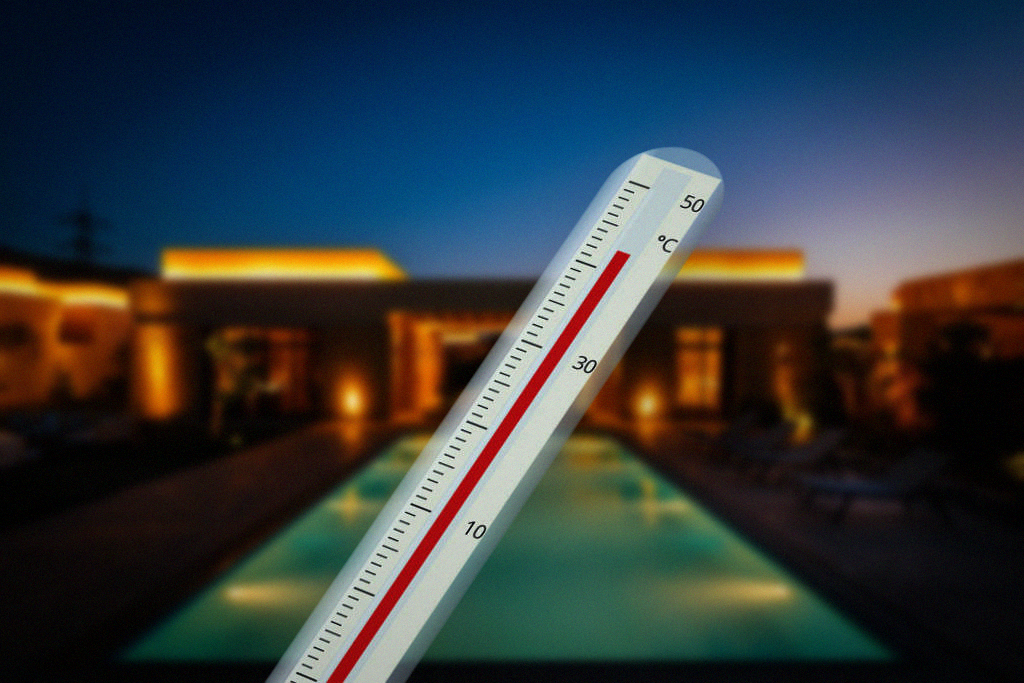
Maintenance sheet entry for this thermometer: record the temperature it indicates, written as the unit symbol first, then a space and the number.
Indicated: °C 42.5
